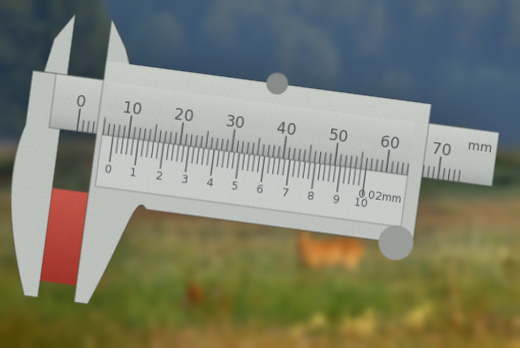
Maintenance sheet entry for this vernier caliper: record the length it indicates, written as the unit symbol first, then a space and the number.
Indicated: mm 7.0
